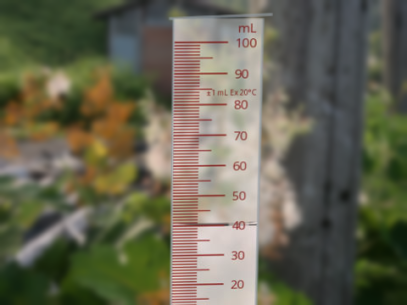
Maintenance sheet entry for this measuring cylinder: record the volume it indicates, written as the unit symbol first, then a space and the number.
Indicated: mL 40
